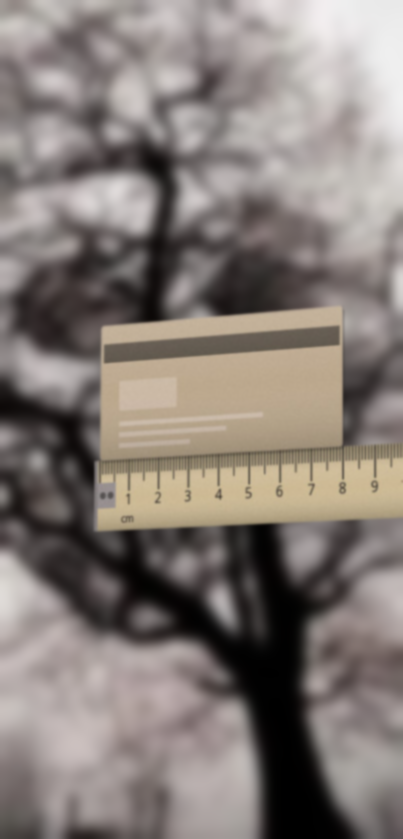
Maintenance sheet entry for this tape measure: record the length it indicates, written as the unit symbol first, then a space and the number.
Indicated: cm 8
